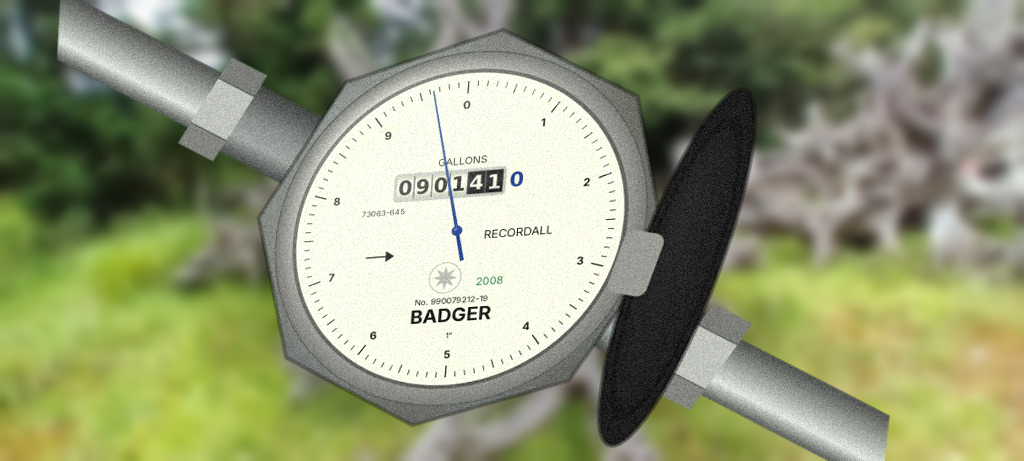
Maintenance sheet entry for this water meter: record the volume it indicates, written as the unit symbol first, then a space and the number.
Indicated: gal 901409.6
